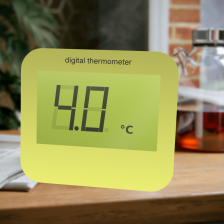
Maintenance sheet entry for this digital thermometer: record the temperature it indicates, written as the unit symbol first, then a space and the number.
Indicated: °C 4.0
